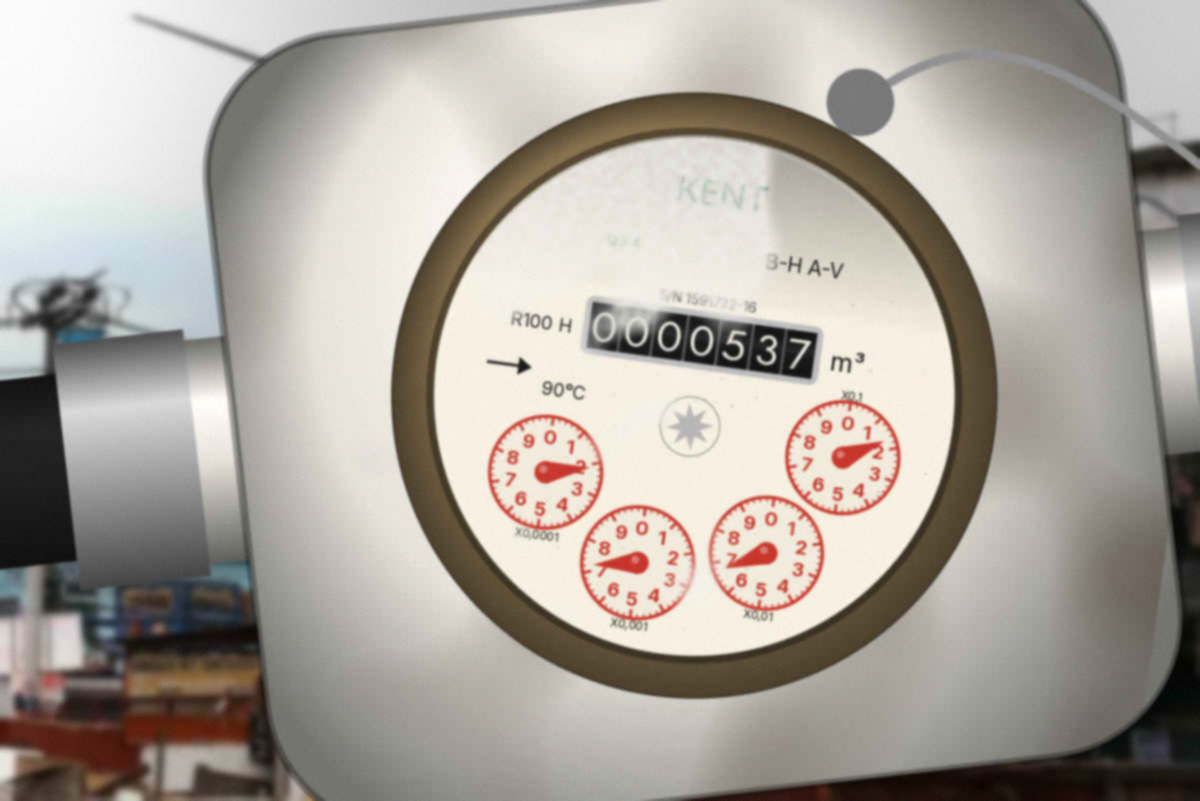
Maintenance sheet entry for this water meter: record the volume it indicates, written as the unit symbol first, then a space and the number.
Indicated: m³ 537.1672
